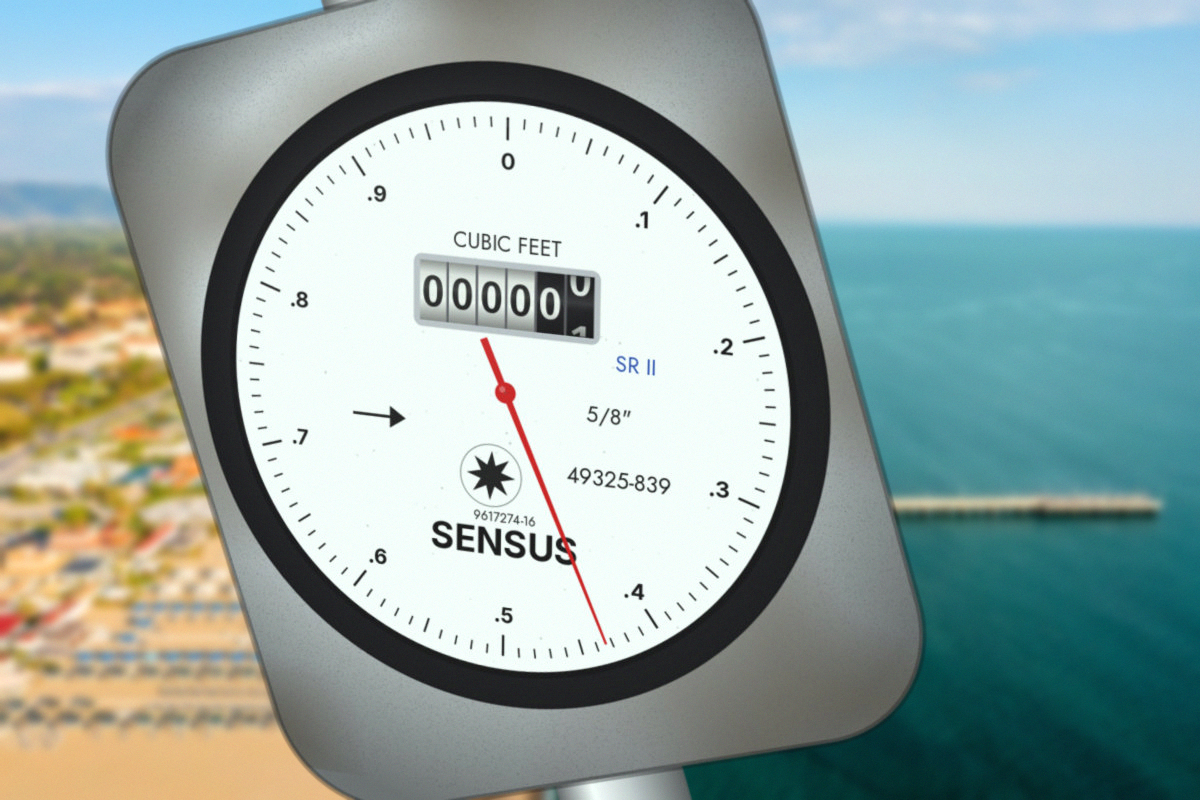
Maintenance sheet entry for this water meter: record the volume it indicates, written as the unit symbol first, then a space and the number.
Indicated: ft³ 0.43
